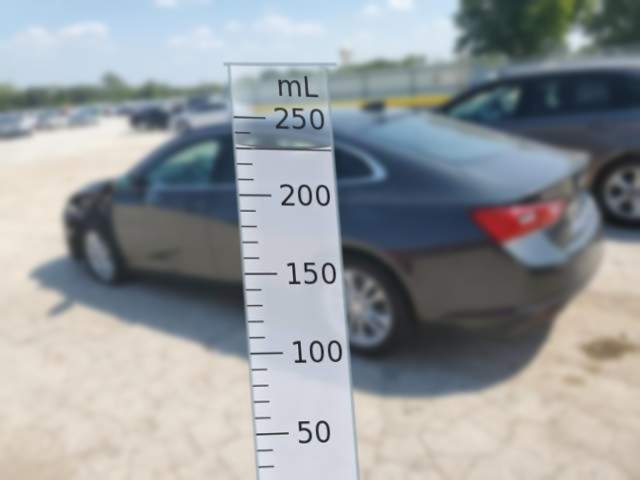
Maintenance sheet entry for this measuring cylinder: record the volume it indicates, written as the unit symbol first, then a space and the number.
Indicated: mL 230
